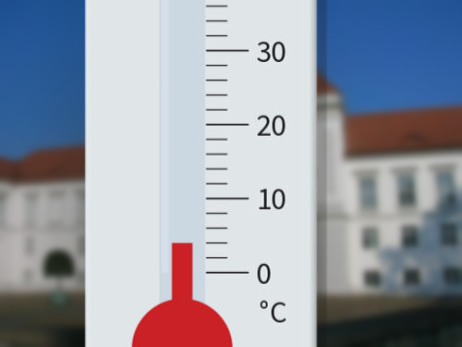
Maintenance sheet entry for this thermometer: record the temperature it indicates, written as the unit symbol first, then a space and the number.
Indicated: °C 4
